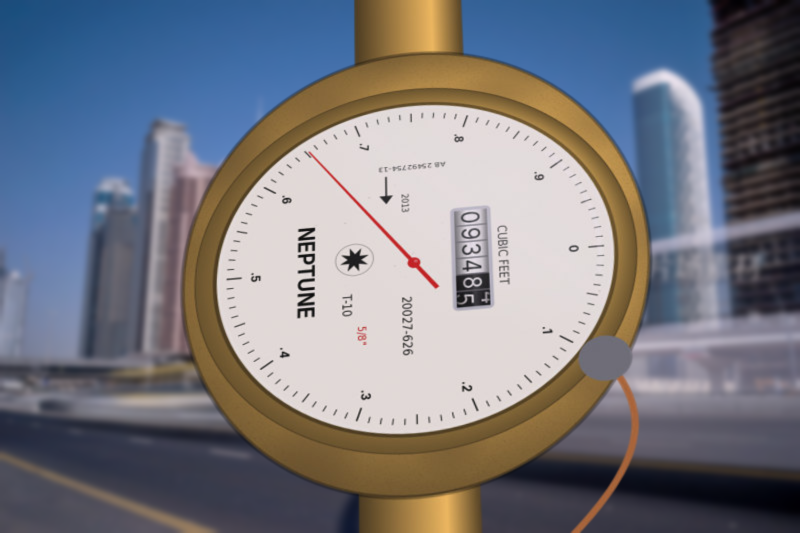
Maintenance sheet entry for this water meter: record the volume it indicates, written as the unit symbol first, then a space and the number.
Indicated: ft³ 93484.65
